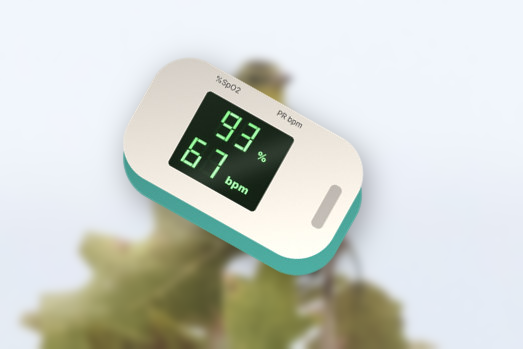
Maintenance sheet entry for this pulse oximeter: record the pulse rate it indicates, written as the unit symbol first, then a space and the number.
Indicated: bpm 67
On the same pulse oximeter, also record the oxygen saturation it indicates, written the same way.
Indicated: % 93
